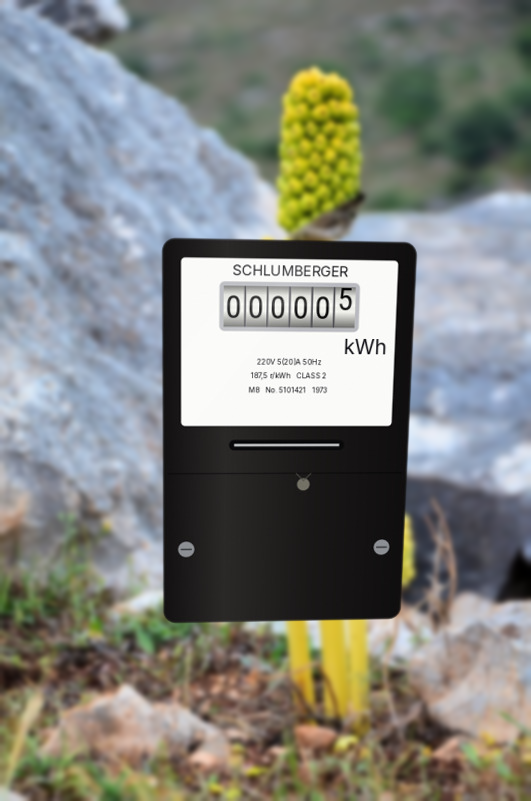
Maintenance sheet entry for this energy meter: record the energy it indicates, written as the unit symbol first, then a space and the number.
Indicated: kWh 5
